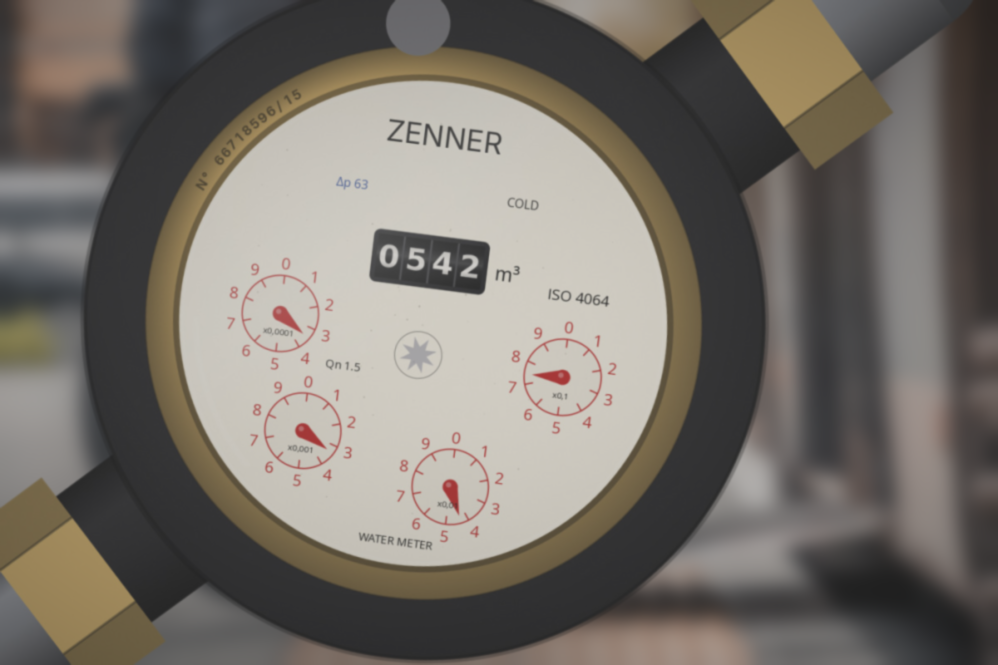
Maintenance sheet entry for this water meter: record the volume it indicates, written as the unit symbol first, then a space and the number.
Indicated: m³ 542.7433
